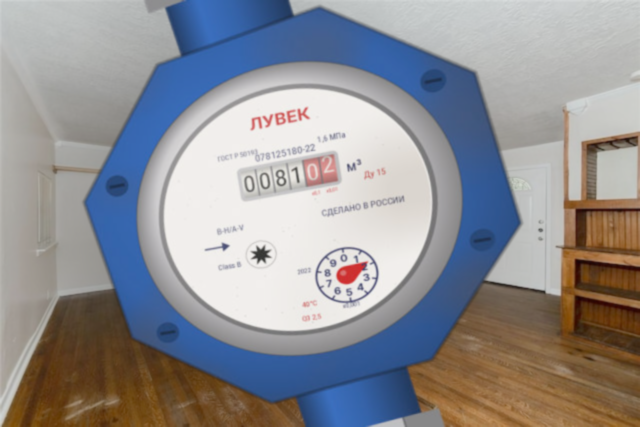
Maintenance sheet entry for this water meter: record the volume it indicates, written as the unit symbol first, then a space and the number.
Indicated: m³ 81.021
